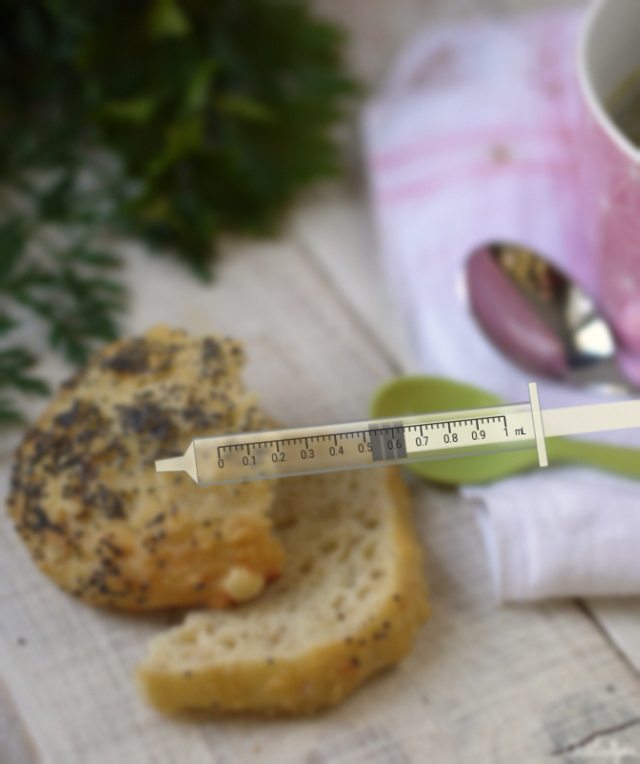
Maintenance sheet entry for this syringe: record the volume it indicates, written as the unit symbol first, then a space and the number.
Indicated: mL 0.52
